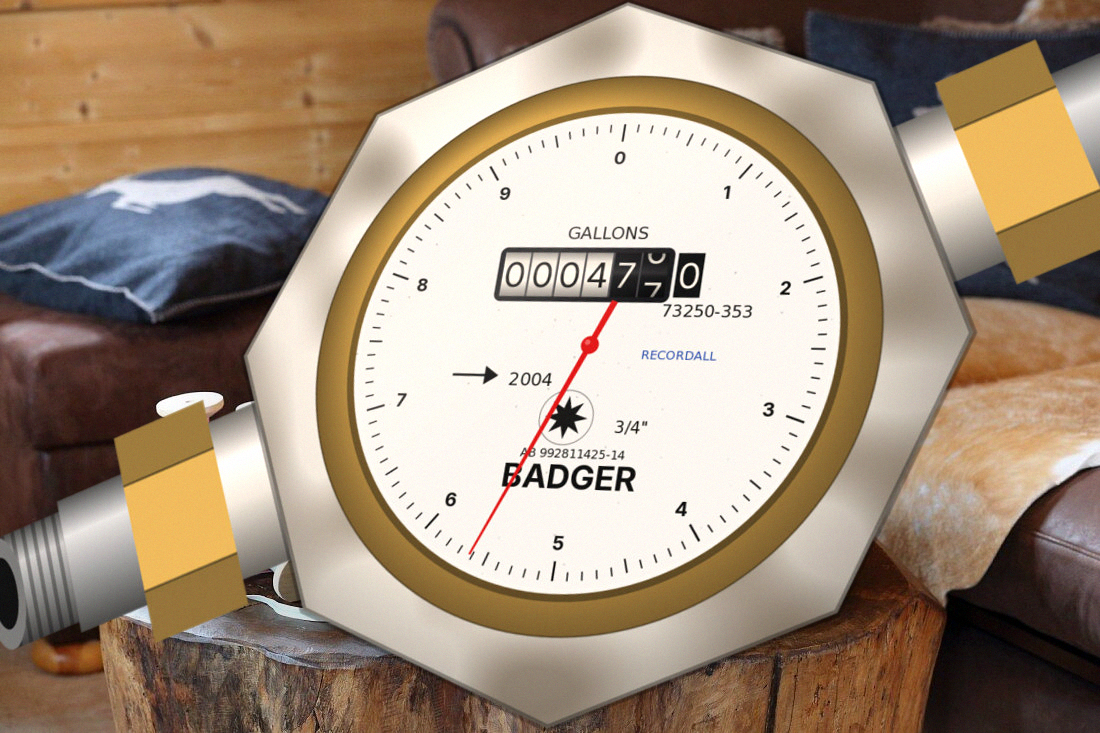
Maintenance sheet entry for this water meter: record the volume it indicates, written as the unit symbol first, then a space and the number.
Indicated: gal 4765.6
